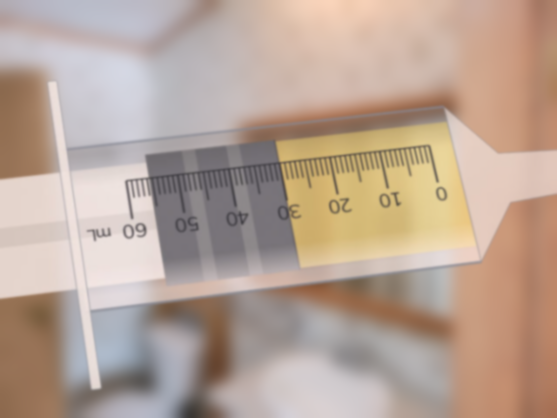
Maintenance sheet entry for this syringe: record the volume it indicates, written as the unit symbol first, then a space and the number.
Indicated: mL 30
